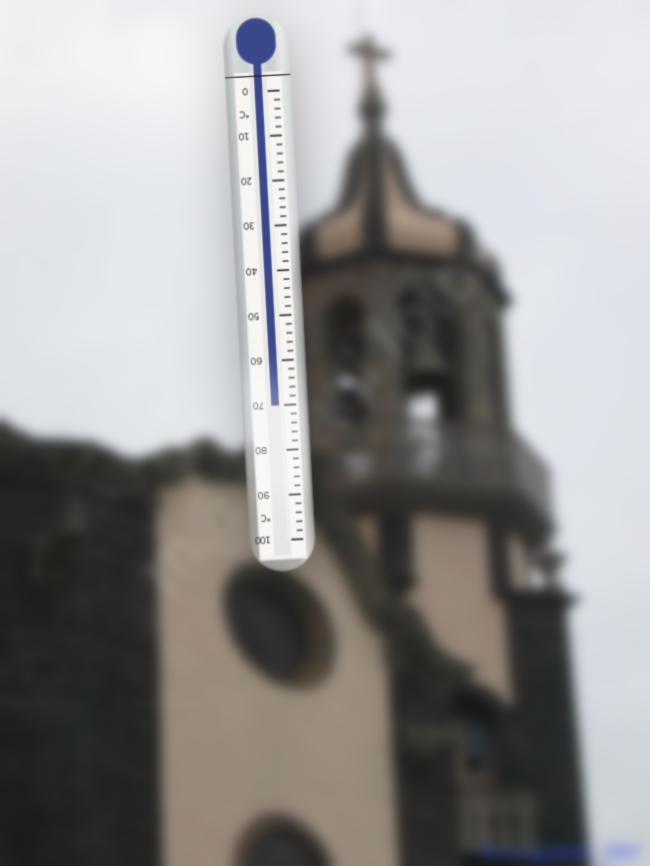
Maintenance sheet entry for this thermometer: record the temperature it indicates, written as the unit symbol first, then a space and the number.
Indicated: °C 70
